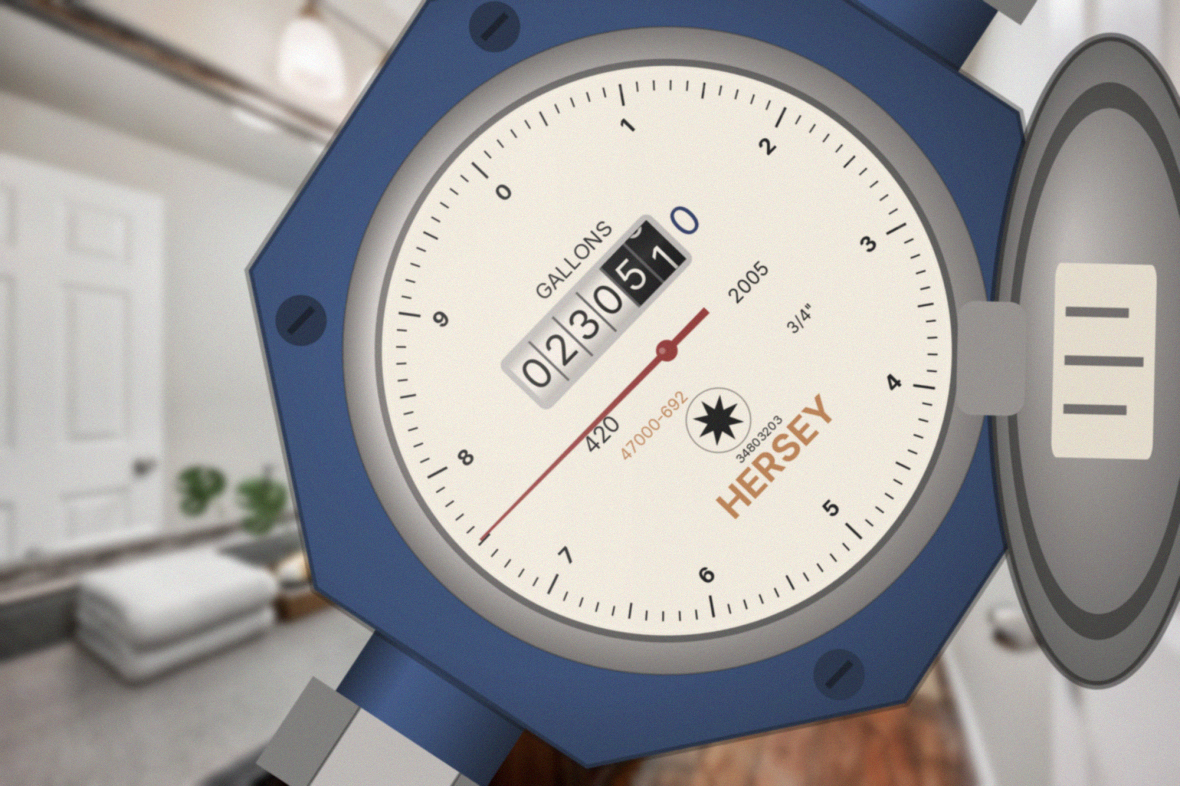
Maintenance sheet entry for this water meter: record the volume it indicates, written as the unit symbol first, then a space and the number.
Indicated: gal 230507.5
